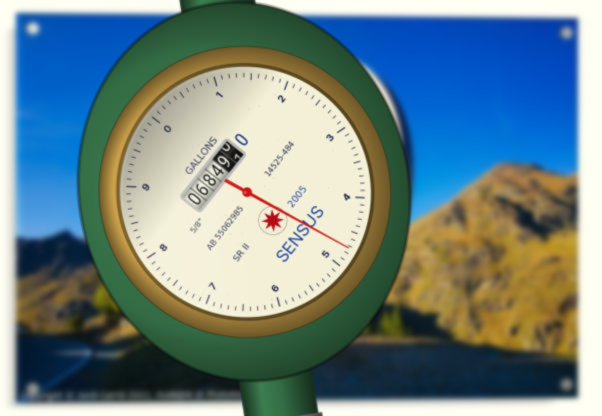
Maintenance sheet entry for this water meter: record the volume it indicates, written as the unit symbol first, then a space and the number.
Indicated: gal 684904.7
